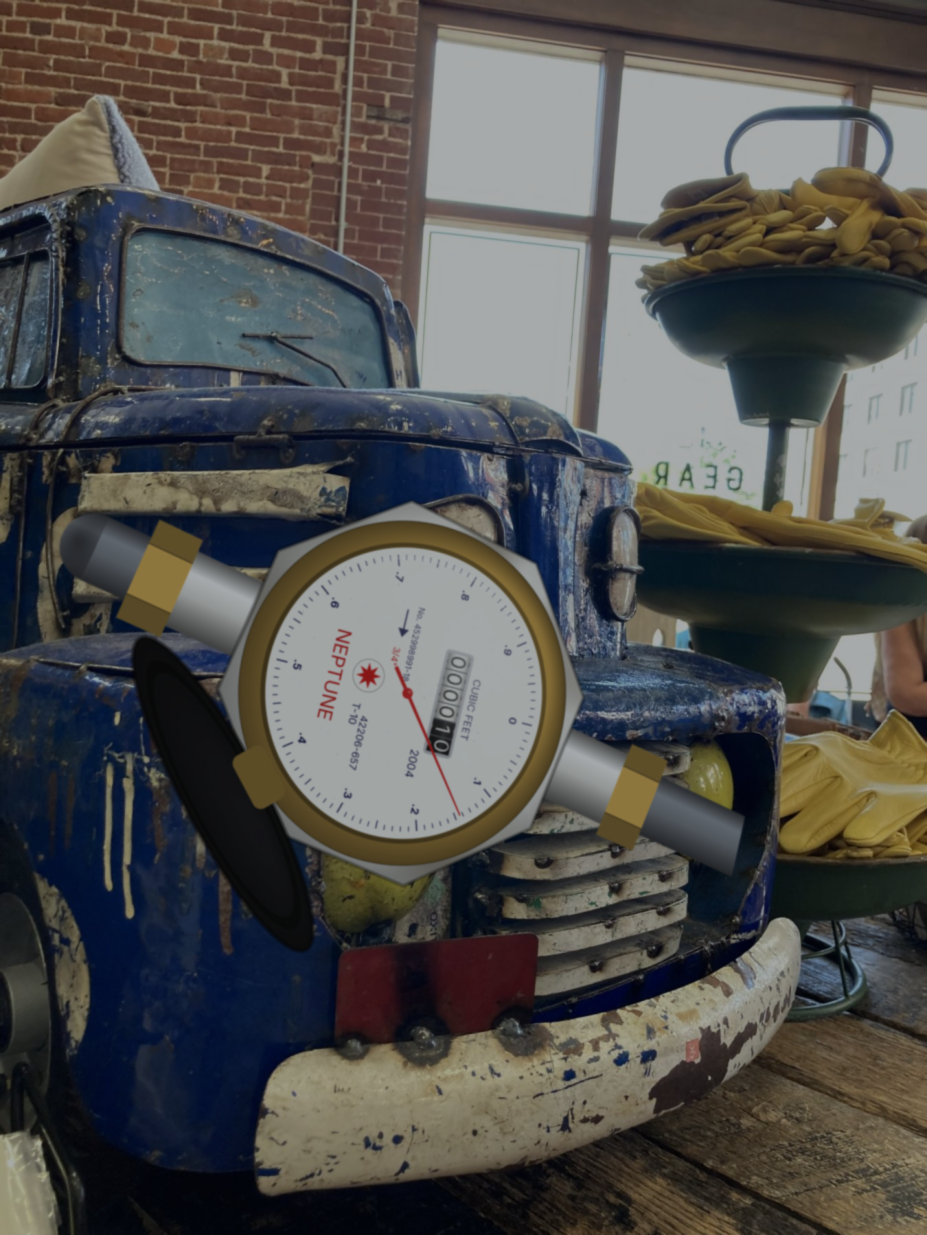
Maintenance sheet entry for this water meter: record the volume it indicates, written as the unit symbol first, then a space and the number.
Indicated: ft³ 10.14
